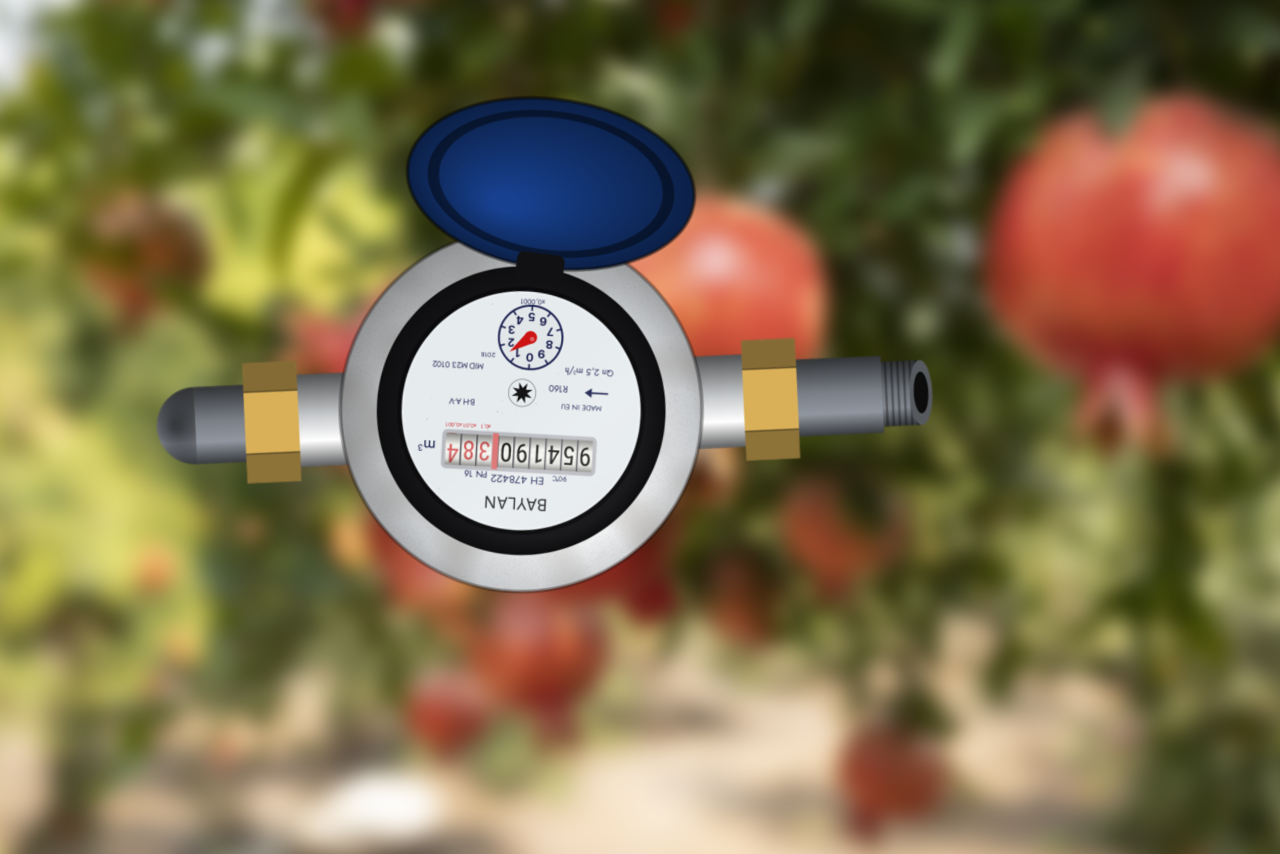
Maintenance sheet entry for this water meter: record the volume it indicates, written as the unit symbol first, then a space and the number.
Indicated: m³ 954190.3841
